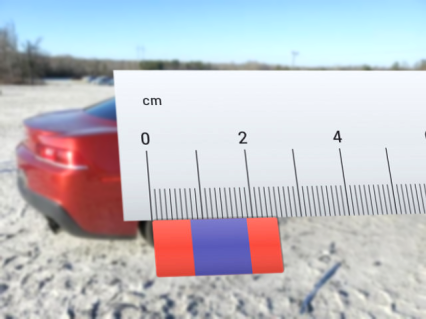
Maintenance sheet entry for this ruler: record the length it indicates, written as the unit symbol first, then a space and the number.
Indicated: cm 2.5
